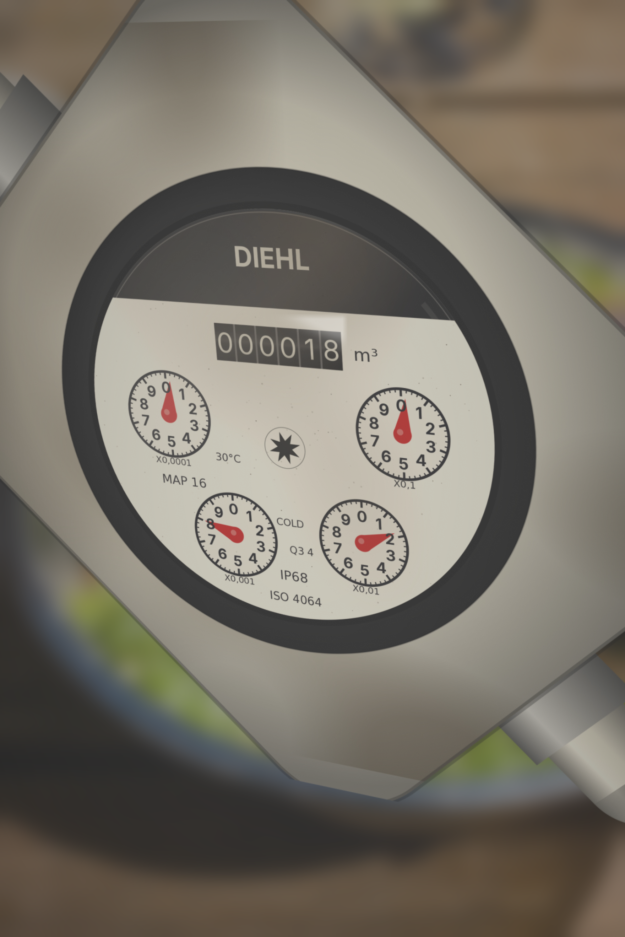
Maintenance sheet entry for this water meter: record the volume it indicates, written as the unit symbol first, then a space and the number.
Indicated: m³ 18.0180
